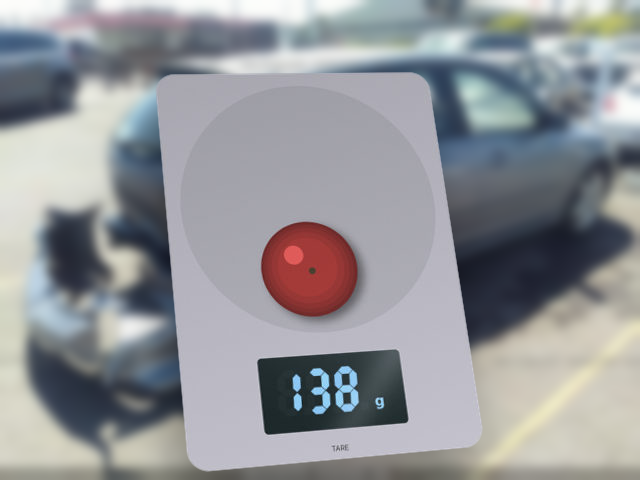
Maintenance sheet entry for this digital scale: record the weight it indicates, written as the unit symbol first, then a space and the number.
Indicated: g 138
